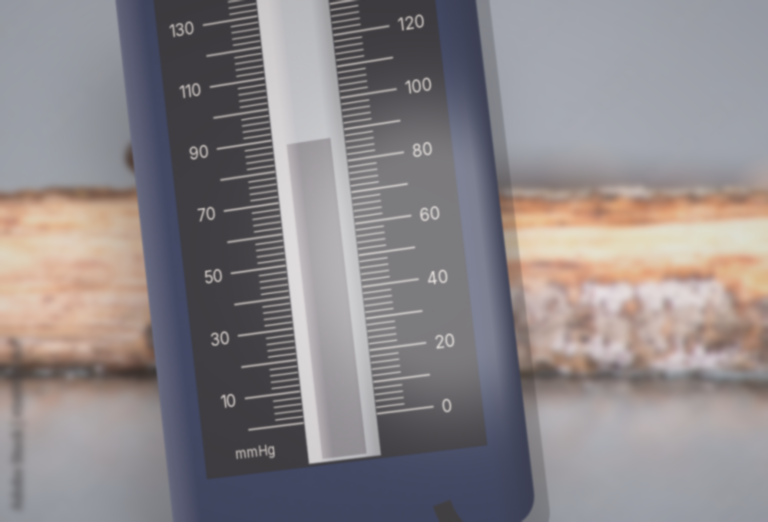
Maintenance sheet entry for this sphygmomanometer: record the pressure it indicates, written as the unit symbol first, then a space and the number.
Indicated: mmHg 88
